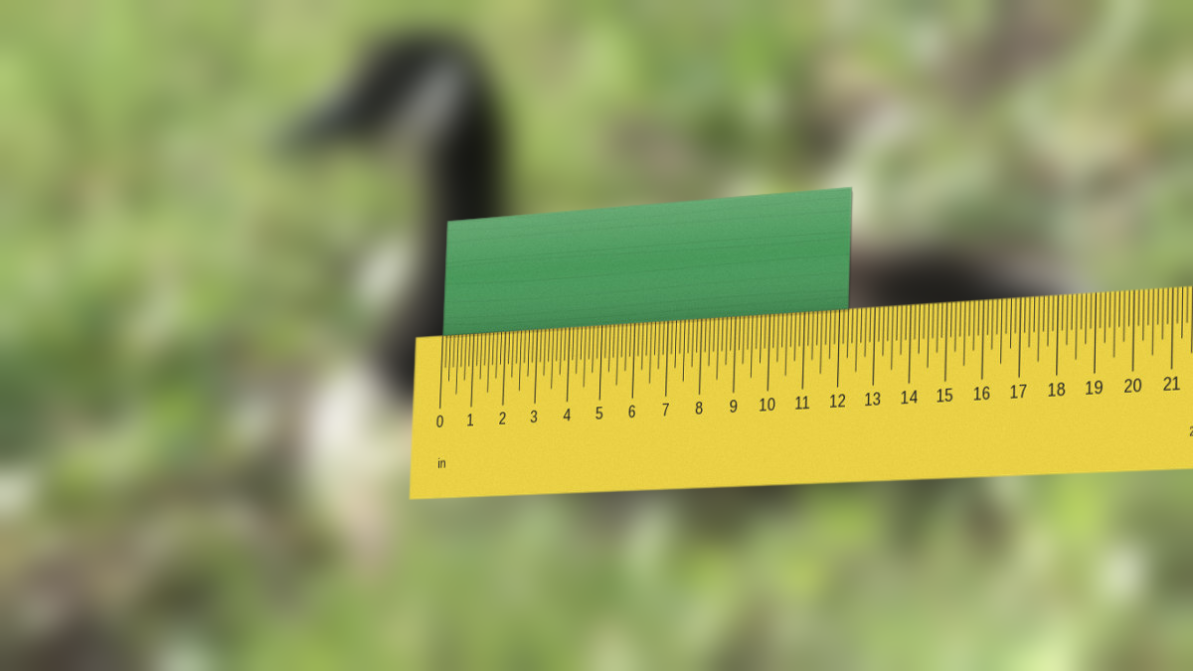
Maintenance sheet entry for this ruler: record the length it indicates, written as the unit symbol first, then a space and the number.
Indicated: in 12.25
